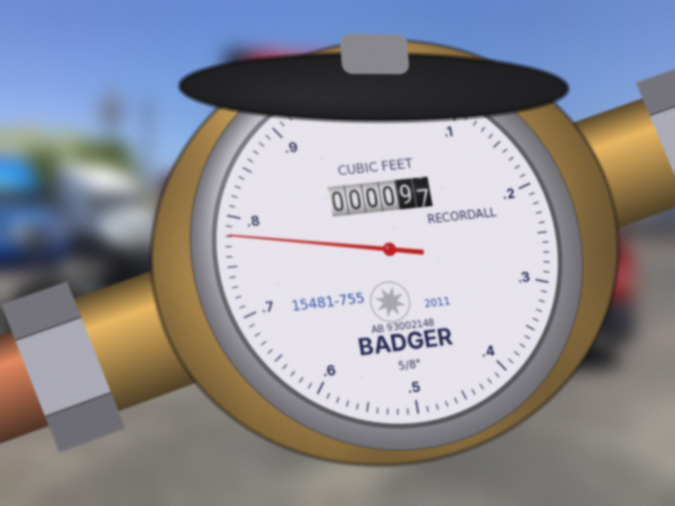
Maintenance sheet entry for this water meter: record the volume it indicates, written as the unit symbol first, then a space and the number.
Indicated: ft³ 96.78
